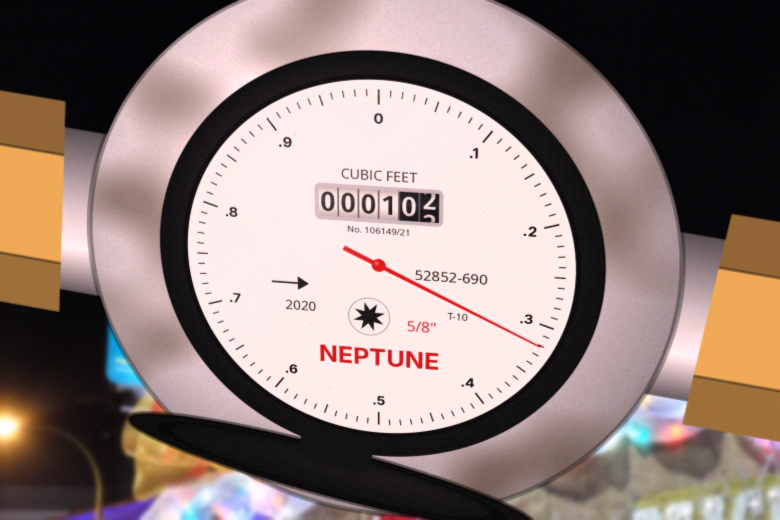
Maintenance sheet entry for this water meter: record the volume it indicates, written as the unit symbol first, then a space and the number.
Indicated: ft³ 102.32
